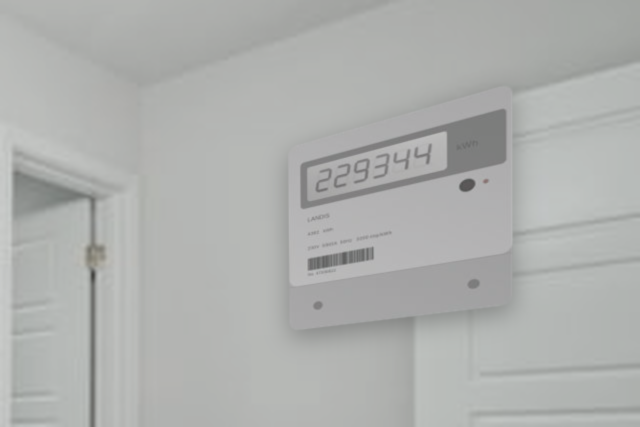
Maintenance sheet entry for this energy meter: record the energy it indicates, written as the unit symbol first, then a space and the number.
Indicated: kWh 229344
